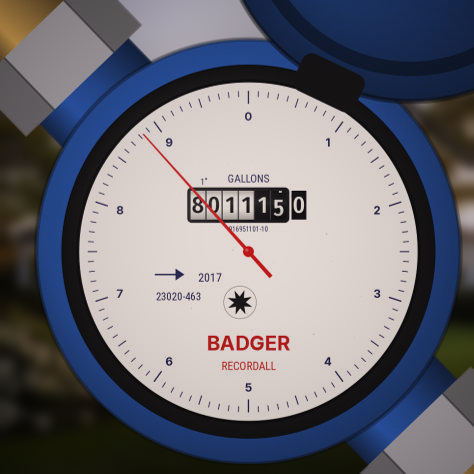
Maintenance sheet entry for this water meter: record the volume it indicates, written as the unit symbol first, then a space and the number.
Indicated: gal 8011148.8
